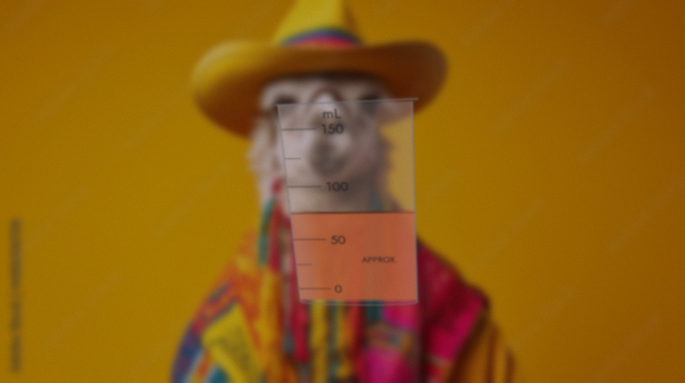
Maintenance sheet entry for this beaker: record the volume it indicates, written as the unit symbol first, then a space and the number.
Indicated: mL 75
